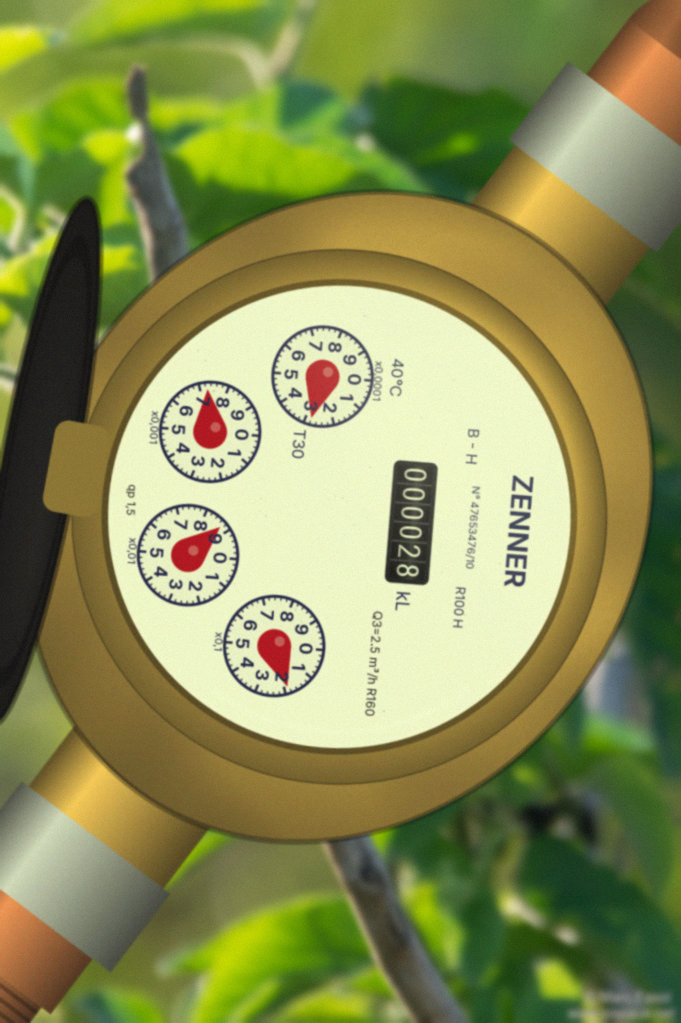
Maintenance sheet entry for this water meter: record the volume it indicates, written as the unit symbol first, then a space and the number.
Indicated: kL 28.1872
